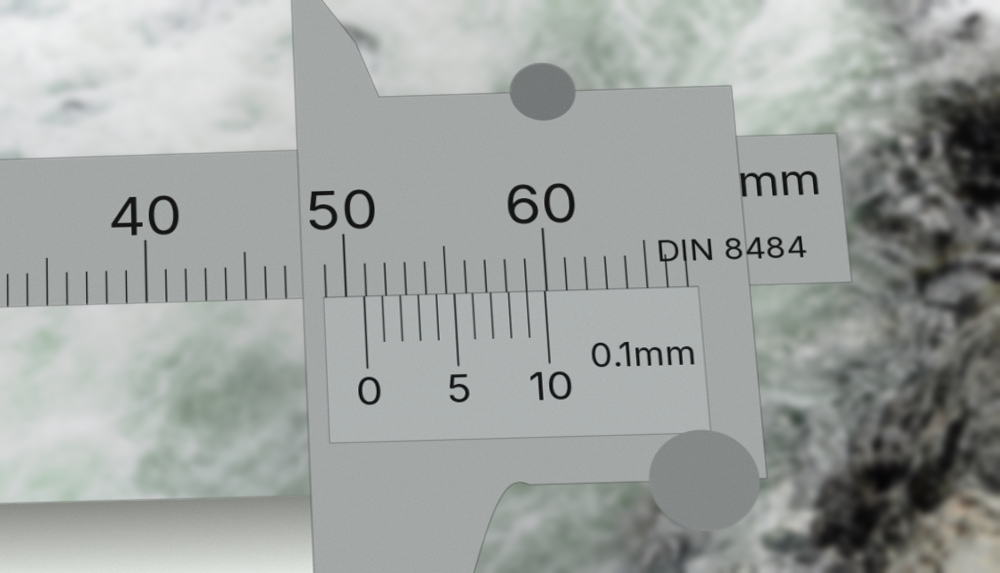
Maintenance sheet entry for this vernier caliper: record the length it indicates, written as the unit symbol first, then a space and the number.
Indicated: mm 50.9
